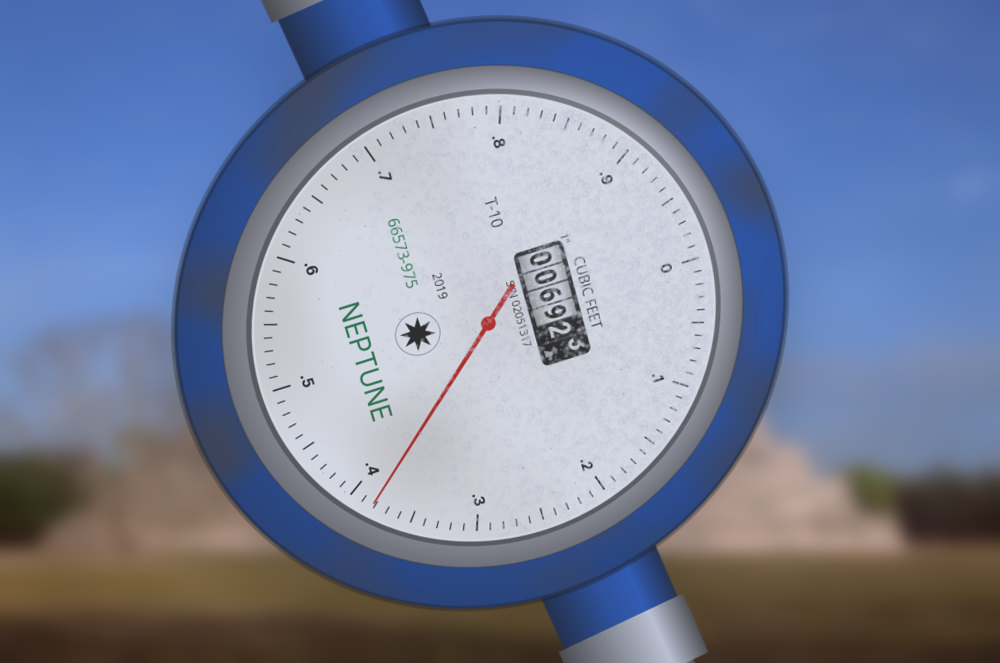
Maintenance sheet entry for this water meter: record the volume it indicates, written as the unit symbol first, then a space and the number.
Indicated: ft³ 6923.38
